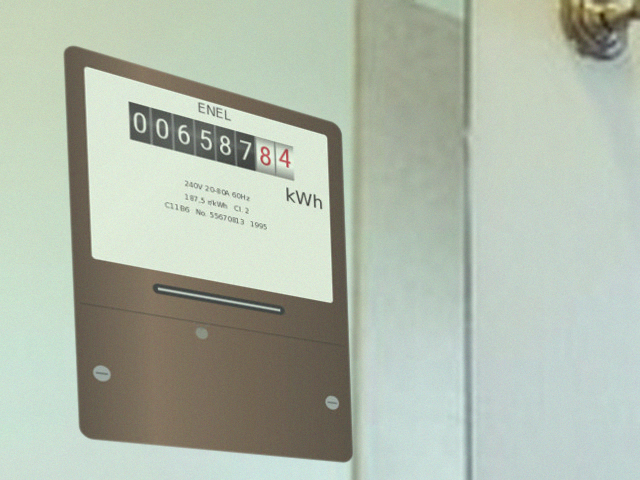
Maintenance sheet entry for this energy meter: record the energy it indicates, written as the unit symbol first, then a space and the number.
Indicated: kWh 6587.84
